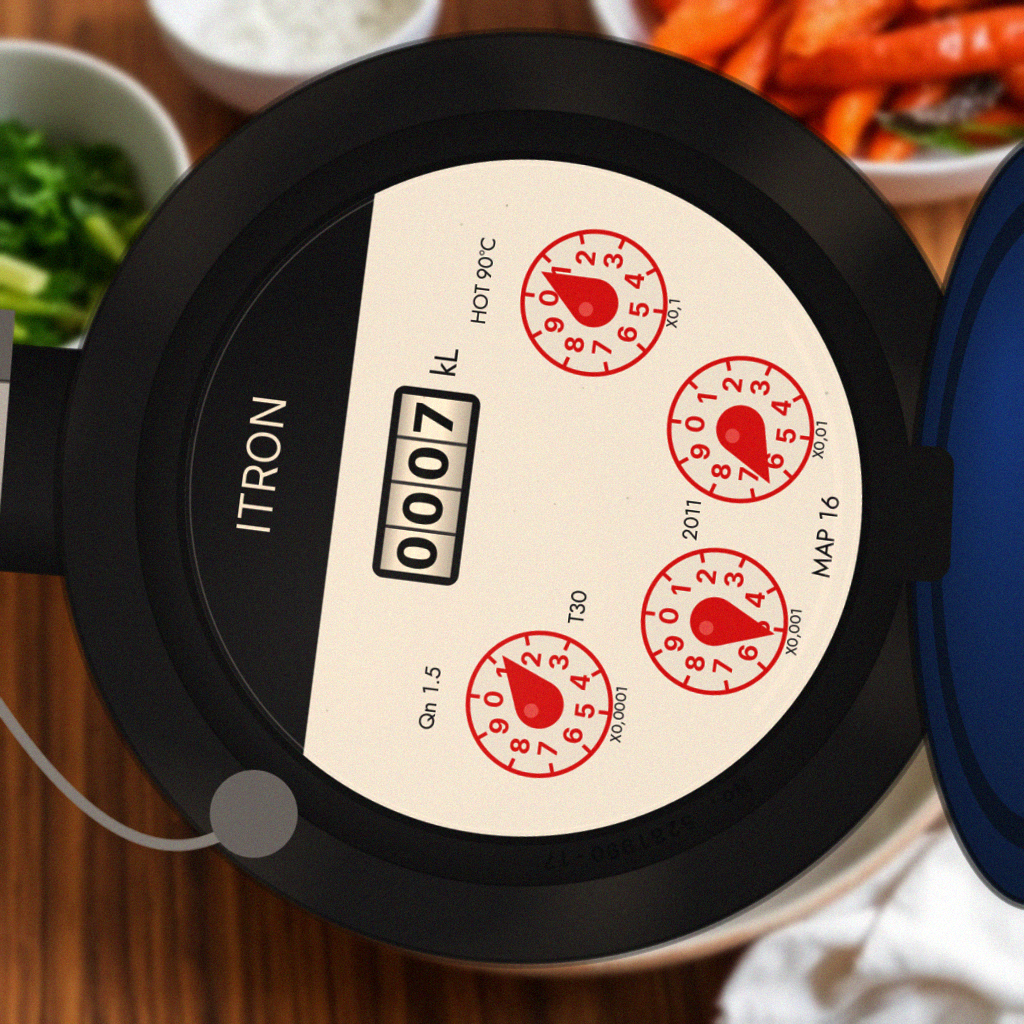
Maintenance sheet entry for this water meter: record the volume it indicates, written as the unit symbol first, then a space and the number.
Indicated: kL 7.0651
